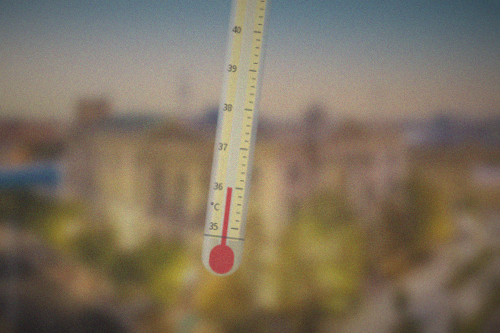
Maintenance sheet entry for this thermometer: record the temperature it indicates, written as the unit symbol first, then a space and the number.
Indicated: °C 36
